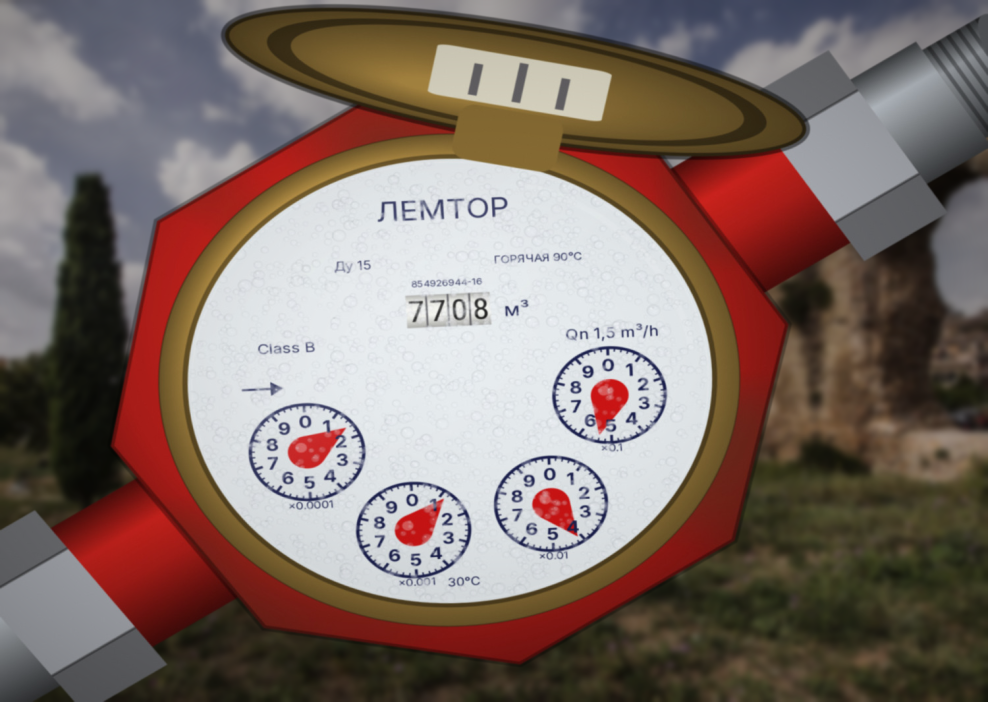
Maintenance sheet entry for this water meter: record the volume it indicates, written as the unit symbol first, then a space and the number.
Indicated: m³ 7708.5411
